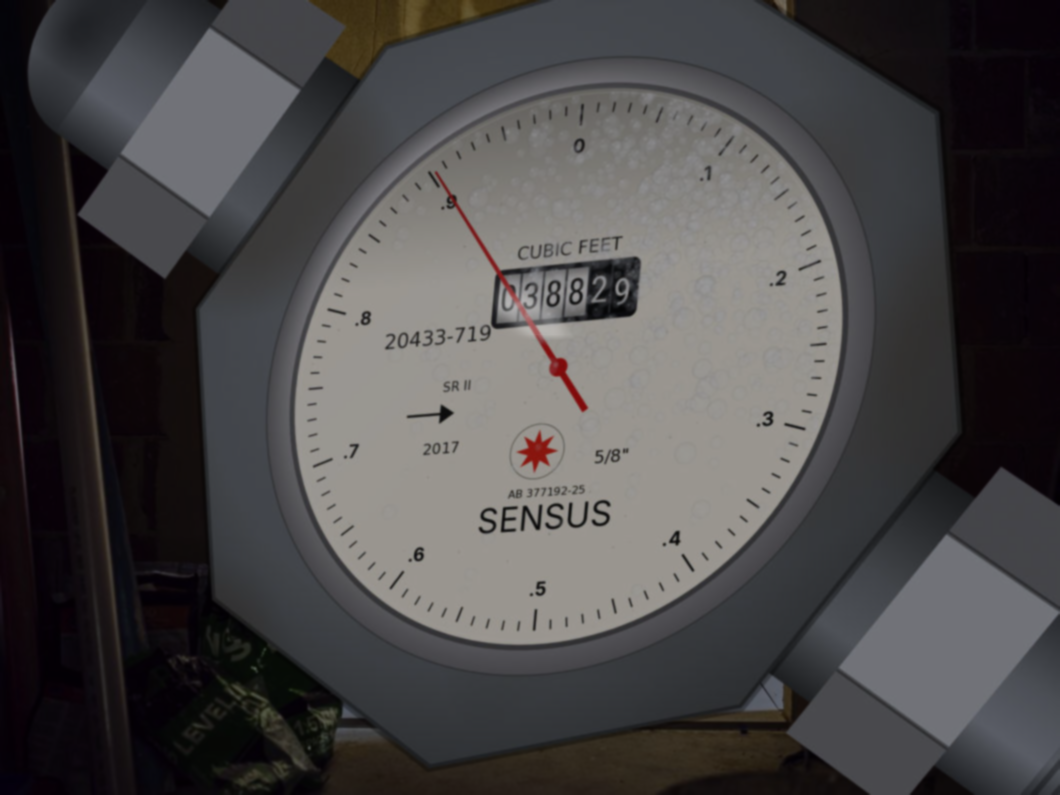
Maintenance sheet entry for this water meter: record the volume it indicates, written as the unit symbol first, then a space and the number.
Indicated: ft³ 38828.90
